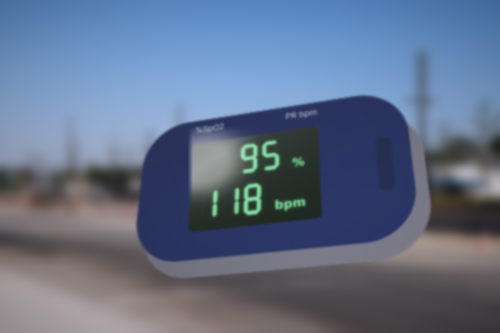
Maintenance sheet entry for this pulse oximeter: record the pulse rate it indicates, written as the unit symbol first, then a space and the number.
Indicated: bpm 118
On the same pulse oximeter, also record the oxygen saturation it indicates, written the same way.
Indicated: % 95
